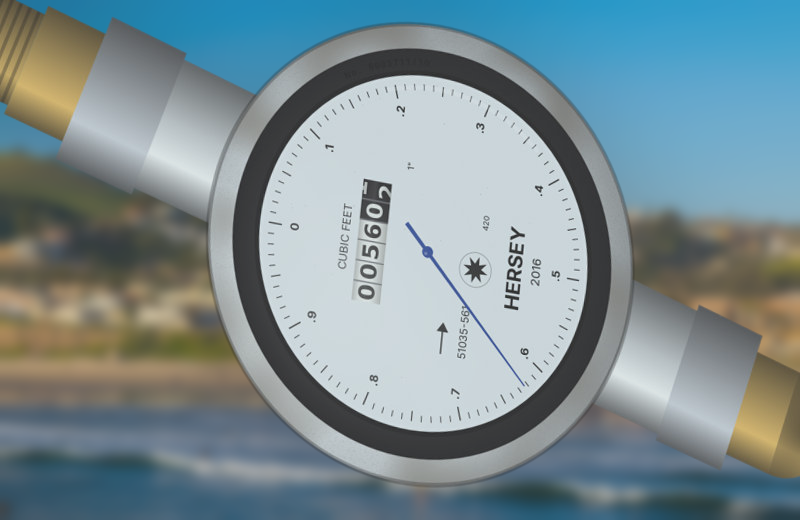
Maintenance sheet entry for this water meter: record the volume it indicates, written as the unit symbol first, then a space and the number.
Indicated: ft³ 5601.62
